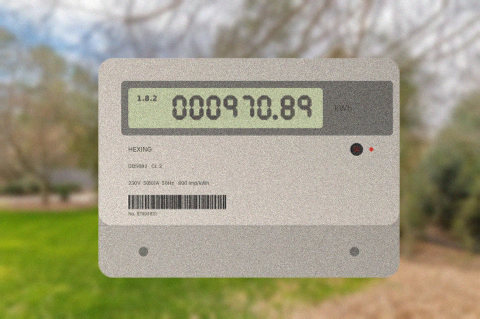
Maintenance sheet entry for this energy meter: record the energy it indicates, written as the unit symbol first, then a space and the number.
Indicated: kWh 970.89
